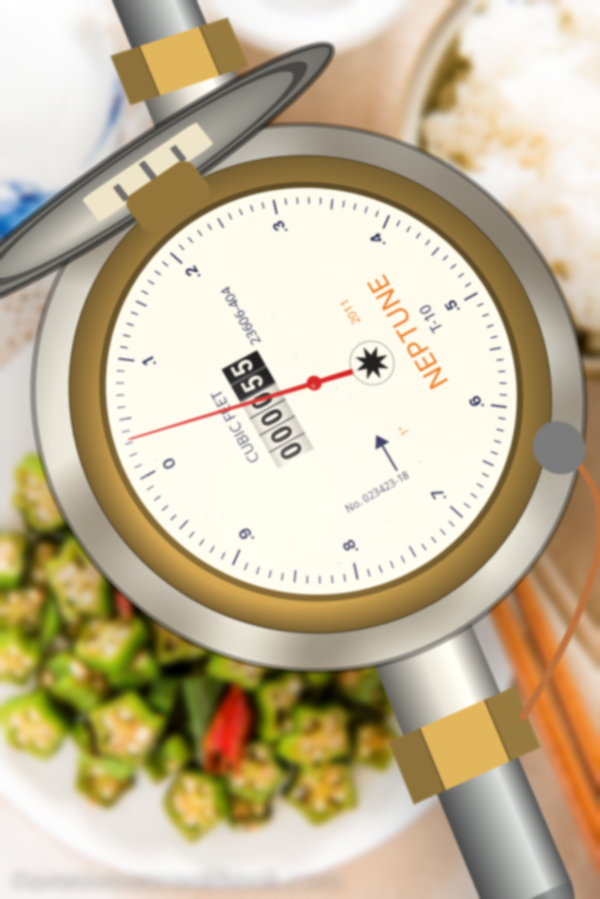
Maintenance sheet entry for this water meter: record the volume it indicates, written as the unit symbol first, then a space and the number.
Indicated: ft³ 55.03
